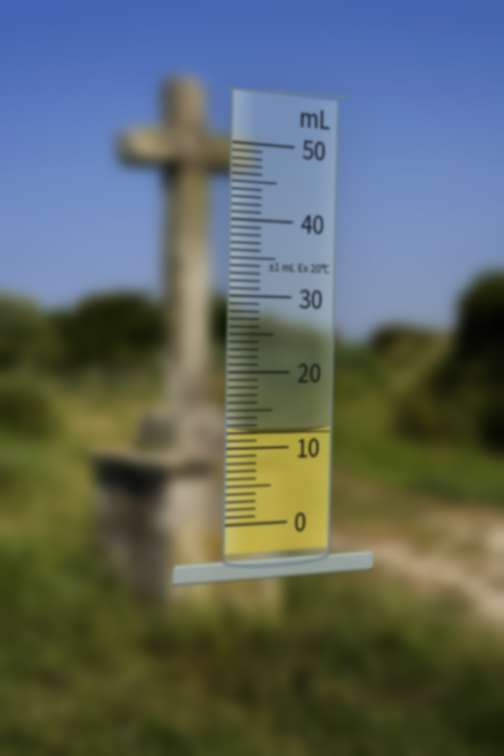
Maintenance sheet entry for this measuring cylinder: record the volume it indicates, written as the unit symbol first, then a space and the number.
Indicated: mL 12
